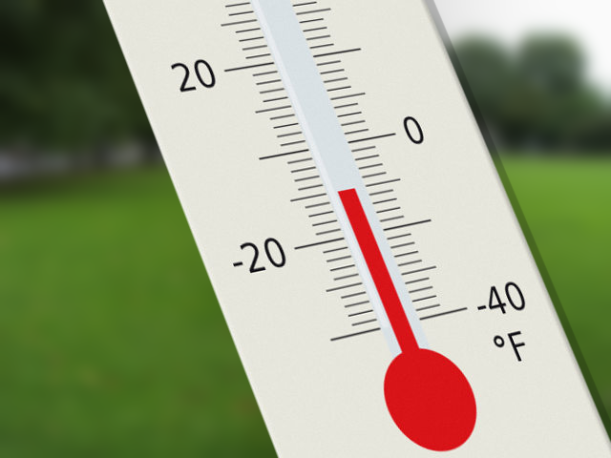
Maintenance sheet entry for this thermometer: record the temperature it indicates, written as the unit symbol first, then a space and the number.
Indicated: °F -10
